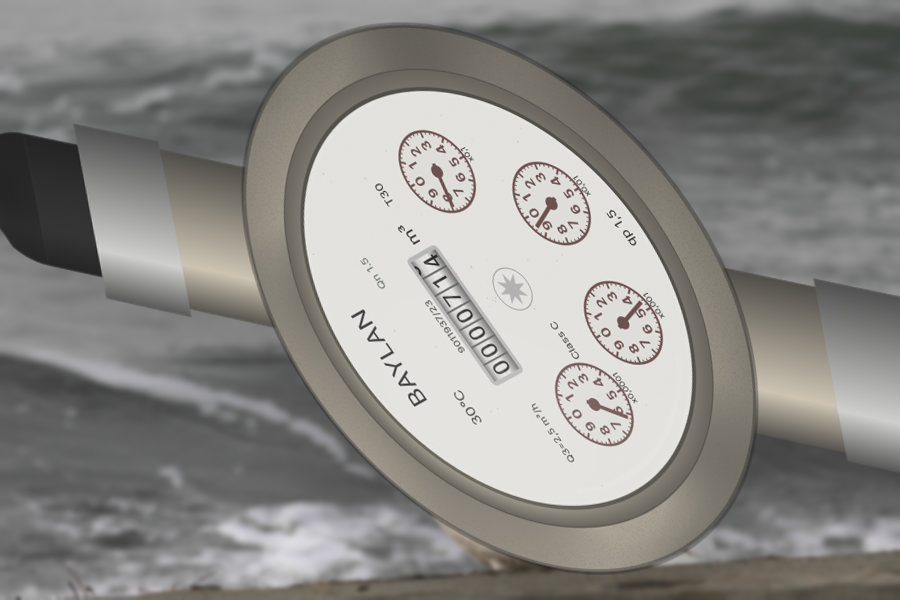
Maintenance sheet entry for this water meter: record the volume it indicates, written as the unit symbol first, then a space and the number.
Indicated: m³ 713.7946
